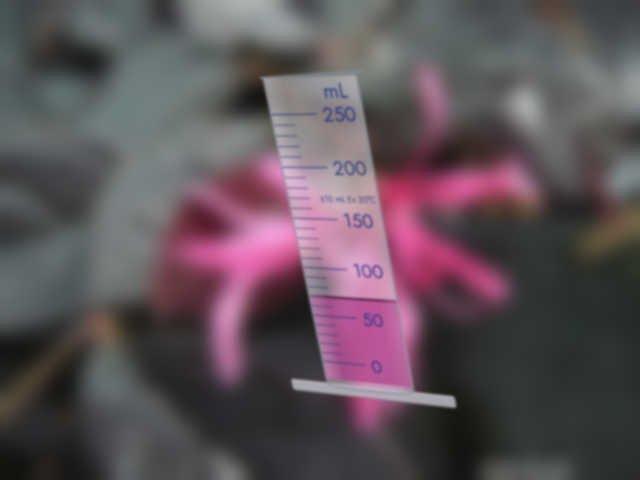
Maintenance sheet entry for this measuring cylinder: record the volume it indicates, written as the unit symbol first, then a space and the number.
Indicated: mL 70
